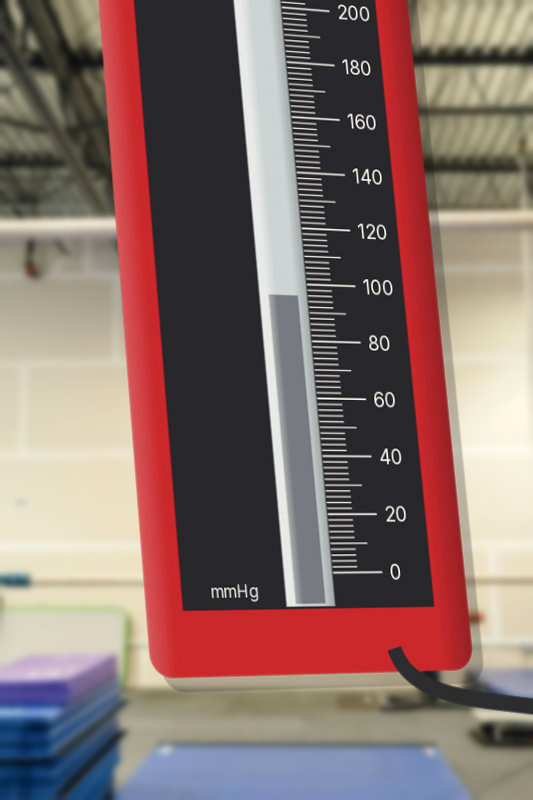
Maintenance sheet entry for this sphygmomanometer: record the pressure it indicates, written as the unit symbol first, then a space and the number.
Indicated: mmHg 96
